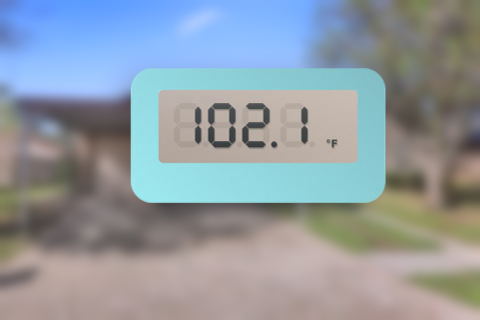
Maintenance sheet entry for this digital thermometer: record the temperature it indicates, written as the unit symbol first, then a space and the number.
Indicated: °F 102.1
